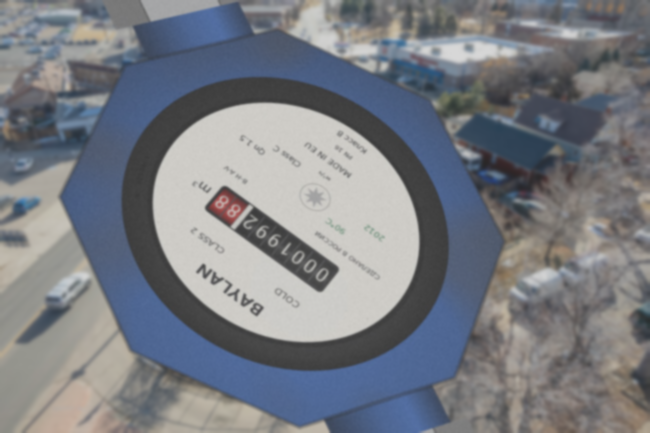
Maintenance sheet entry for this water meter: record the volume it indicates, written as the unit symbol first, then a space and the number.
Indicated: m³ 1992.88
